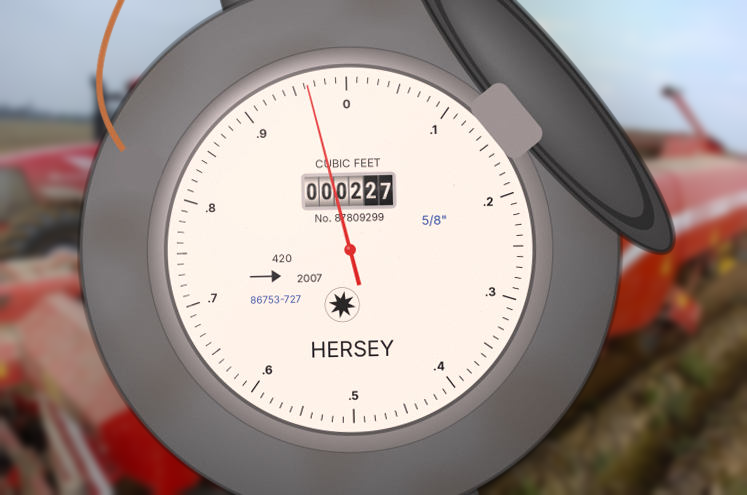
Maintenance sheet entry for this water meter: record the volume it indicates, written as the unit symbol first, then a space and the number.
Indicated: ft³ 226.96
